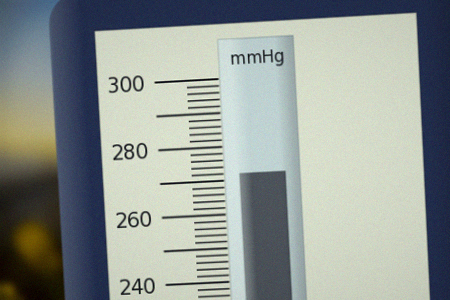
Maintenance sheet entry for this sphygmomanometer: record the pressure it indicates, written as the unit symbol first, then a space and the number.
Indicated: mmHg 272
